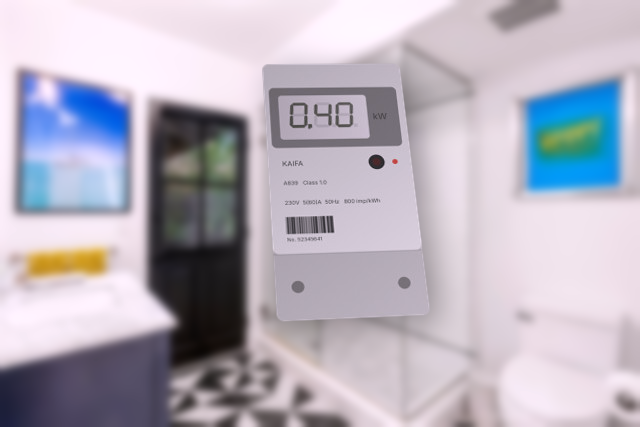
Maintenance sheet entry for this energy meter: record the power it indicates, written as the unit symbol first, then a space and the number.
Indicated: kW 0.40
